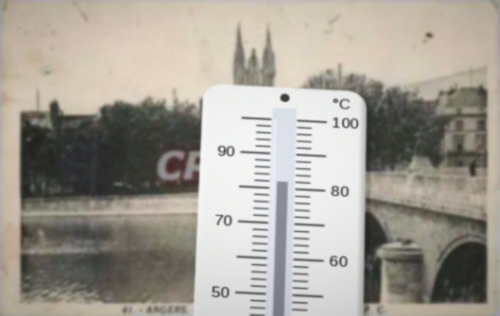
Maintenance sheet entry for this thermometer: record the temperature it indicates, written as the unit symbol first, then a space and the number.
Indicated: °C 82
